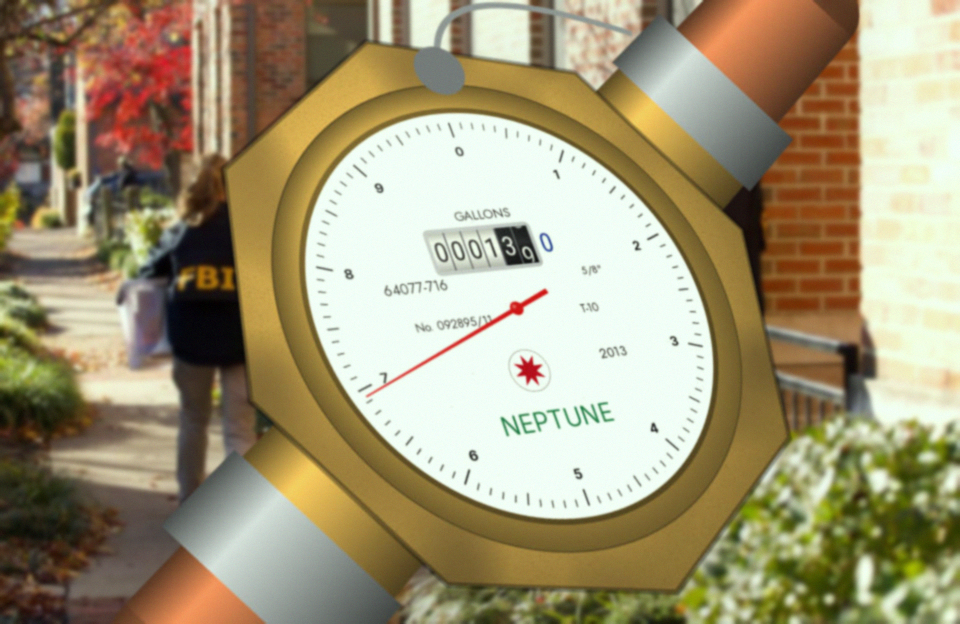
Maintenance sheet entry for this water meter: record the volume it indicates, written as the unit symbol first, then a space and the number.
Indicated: gal 1386.9
